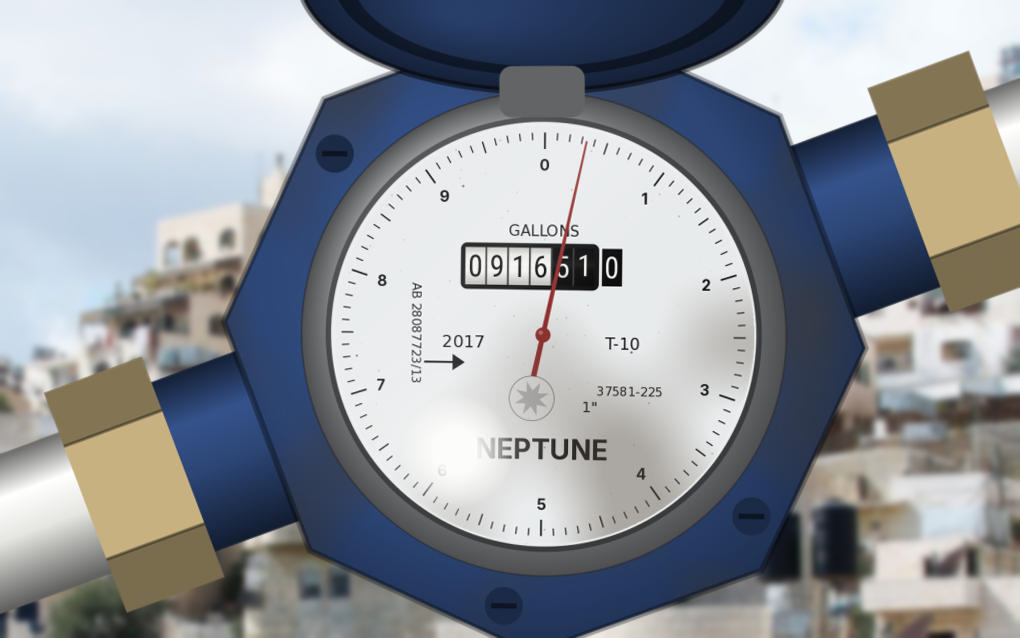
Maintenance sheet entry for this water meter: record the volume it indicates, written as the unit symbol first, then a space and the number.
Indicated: gal 916510.3
